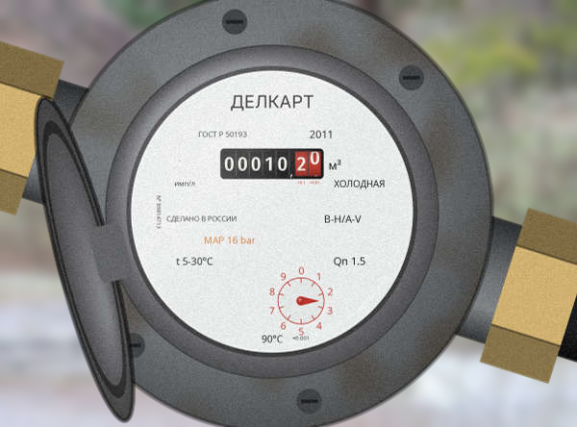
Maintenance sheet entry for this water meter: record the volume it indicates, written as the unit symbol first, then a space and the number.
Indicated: m³ 10.202
